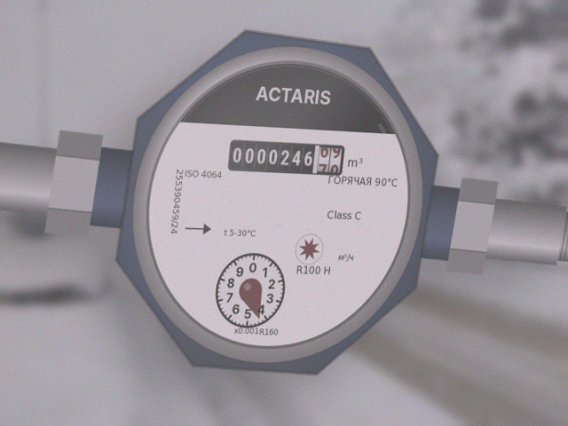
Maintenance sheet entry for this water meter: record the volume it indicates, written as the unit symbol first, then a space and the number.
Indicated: m³ 246.694
